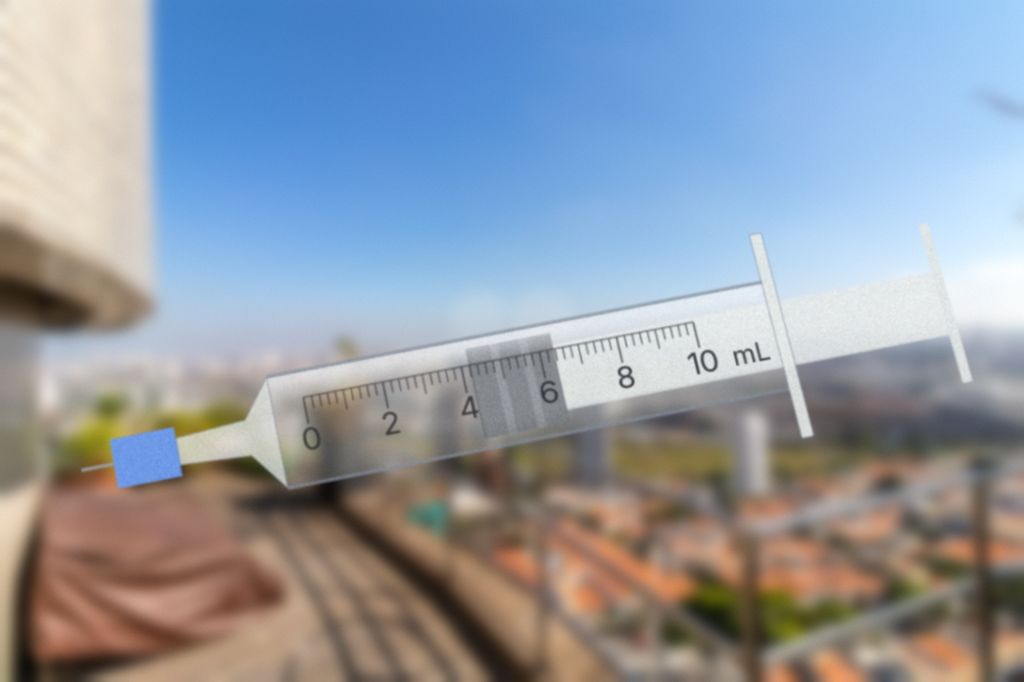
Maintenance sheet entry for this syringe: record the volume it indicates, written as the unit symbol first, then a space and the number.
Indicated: mL 4.2
